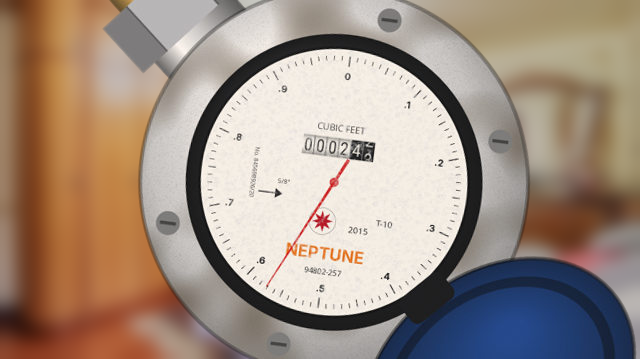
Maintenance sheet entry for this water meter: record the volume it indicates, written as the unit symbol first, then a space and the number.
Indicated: ft³ 242.57
